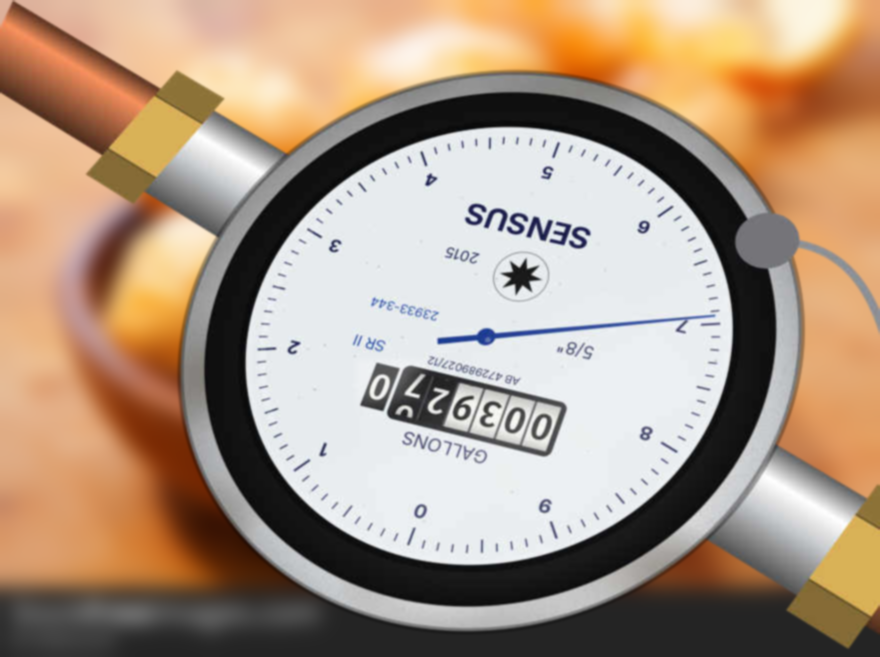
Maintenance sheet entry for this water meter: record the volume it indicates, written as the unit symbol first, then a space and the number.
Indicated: gal 39266.9
